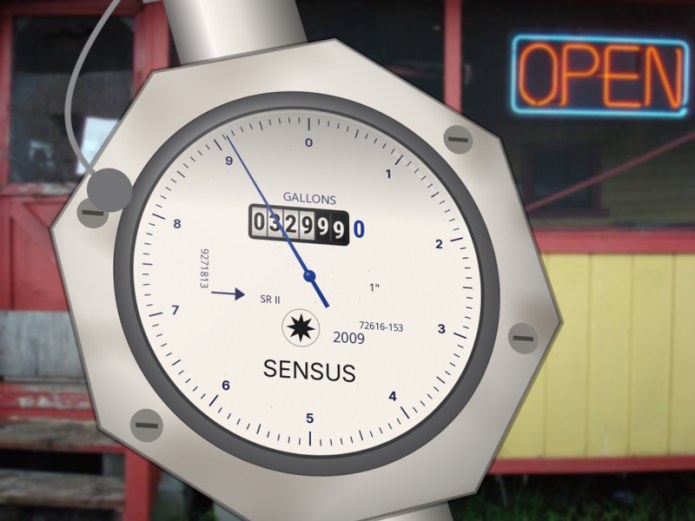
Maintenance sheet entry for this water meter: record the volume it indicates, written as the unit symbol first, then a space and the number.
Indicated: gal 329989.1
